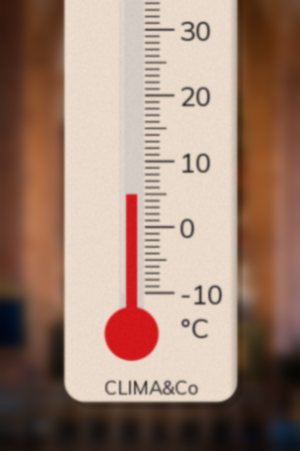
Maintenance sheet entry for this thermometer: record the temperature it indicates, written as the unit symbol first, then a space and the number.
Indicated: °C 5
